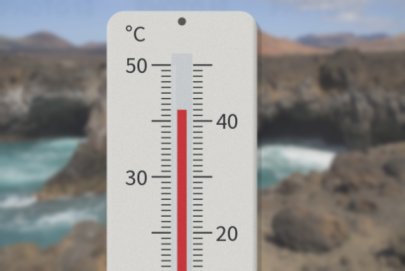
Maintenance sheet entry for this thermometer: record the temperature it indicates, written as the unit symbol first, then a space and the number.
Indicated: °C 42
